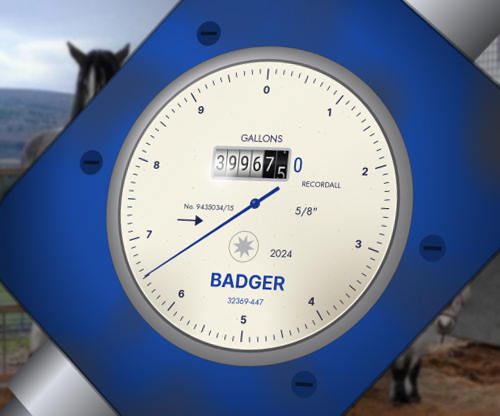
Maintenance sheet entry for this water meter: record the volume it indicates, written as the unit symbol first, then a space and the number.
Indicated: gal 3996746.5
